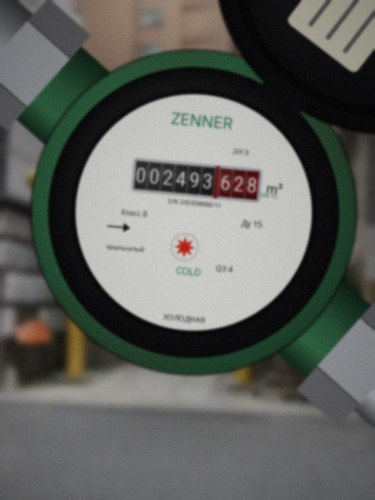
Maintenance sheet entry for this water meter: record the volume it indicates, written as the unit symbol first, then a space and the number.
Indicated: m³ 2493.628
